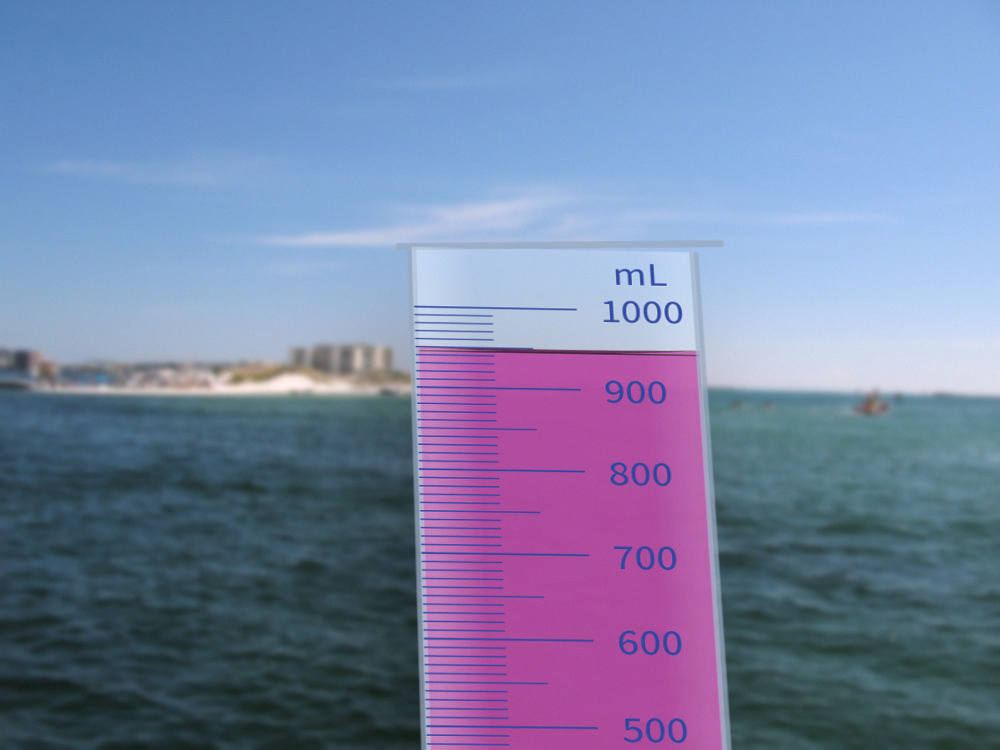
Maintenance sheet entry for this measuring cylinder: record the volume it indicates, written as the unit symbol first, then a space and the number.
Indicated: mL 945
